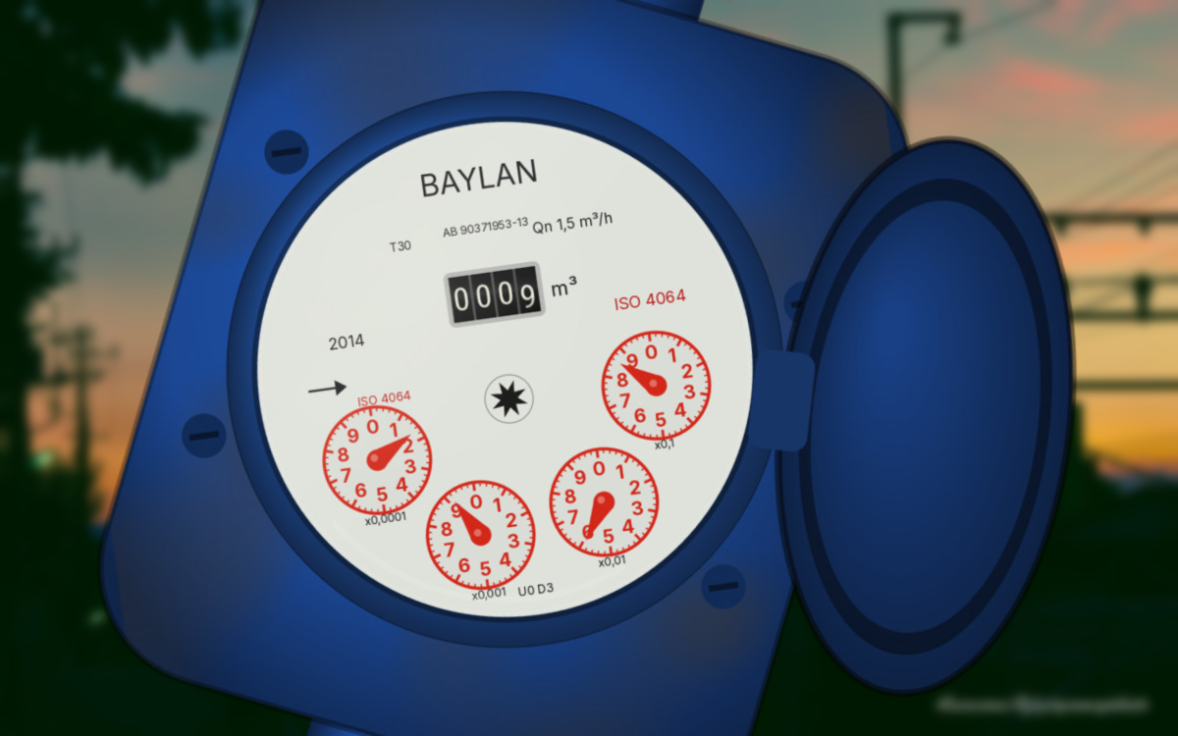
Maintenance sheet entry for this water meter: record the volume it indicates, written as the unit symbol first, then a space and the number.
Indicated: m³ 8.8591
